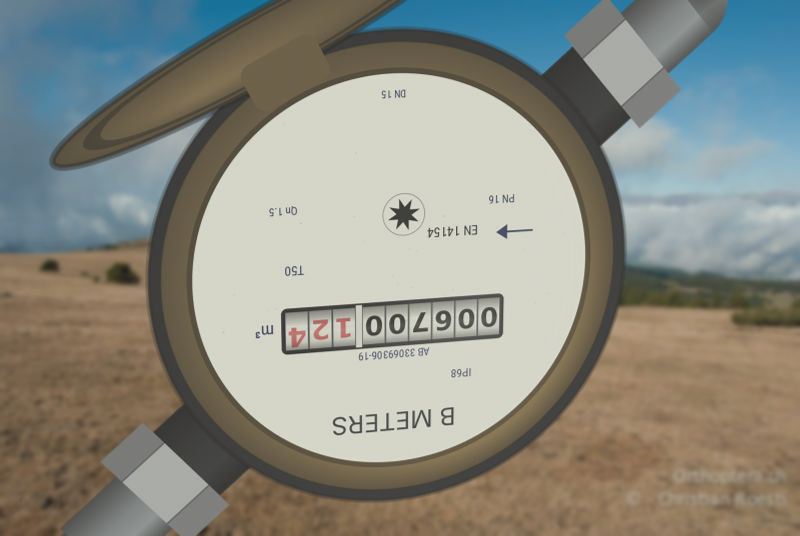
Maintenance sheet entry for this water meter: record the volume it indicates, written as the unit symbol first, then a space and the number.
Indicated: m³ 6700.124
